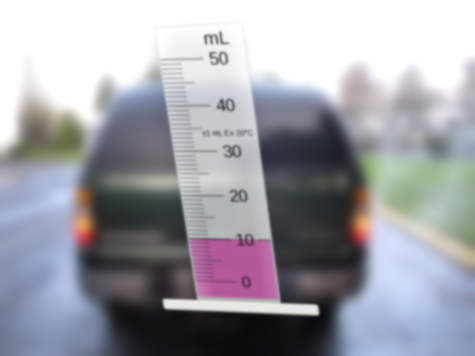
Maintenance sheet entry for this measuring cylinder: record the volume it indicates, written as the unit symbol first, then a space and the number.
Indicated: mL 10
